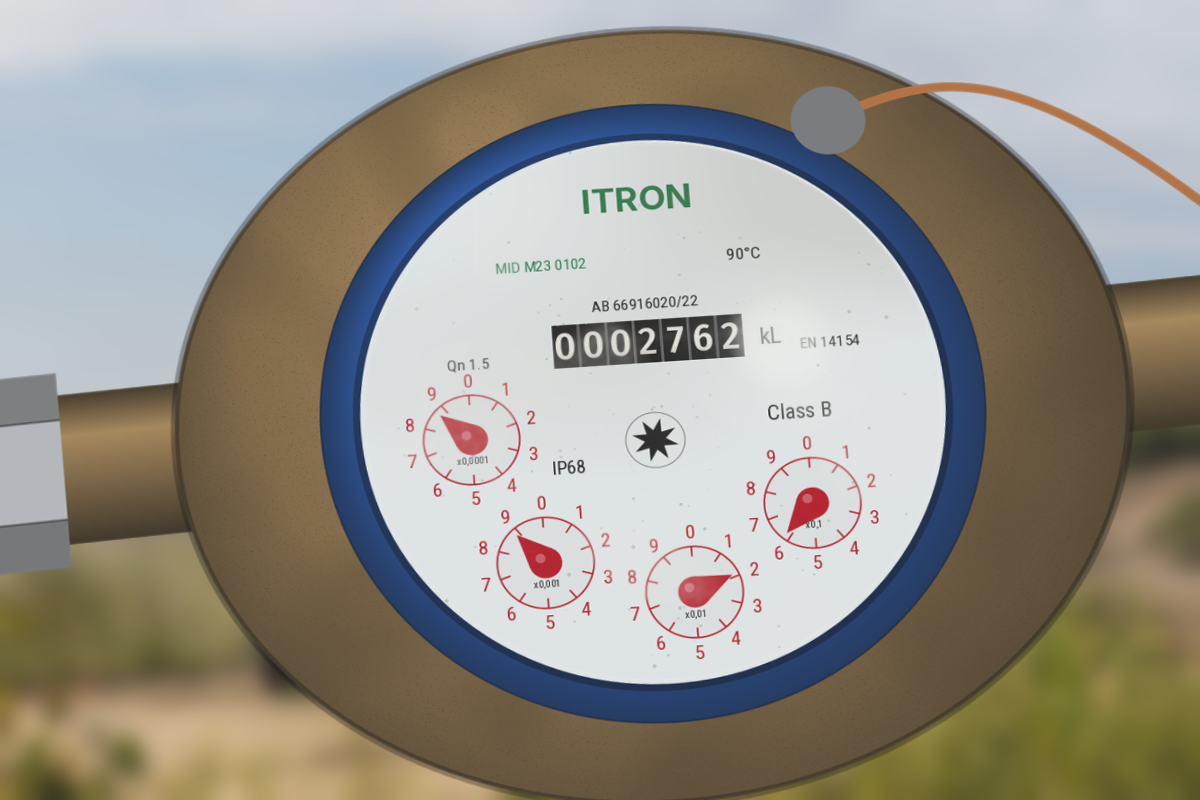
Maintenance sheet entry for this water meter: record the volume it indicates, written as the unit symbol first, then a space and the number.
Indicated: kL 2762.6188
